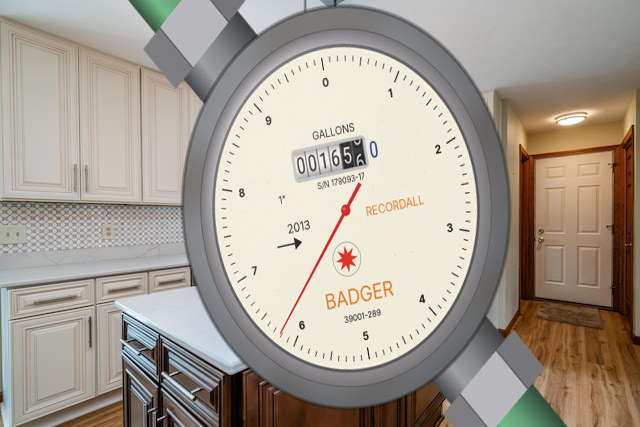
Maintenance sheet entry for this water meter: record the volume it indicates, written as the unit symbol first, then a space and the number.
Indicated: gal 16556.2
